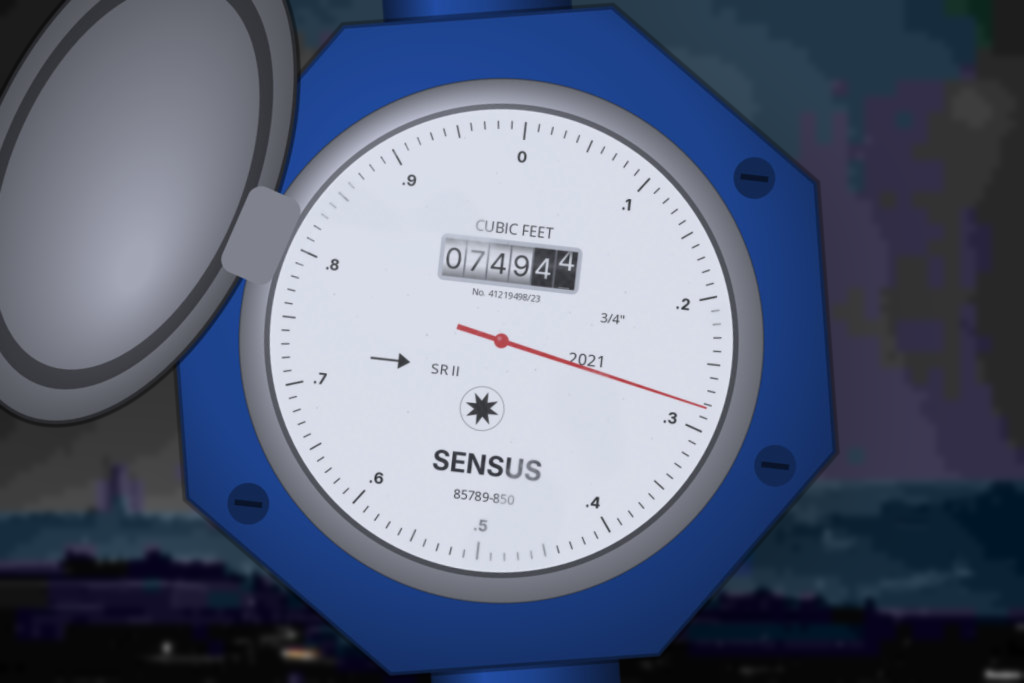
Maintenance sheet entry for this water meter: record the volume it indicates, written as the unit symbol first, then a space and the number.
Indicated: ft³ 74944.28
